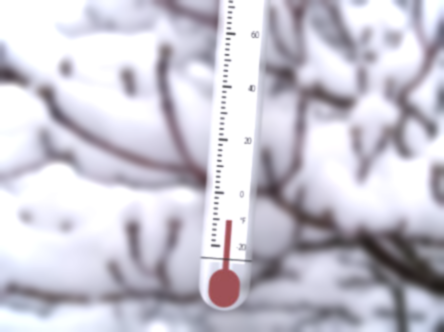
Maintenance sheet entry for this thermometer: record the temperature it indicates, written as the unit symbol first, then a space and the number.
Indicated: °F -10
